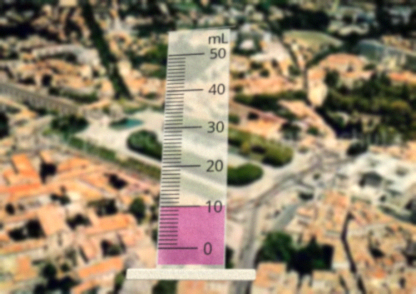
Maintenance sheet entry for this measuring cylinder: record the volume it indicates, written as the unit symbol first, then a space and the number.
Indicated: mL 10
